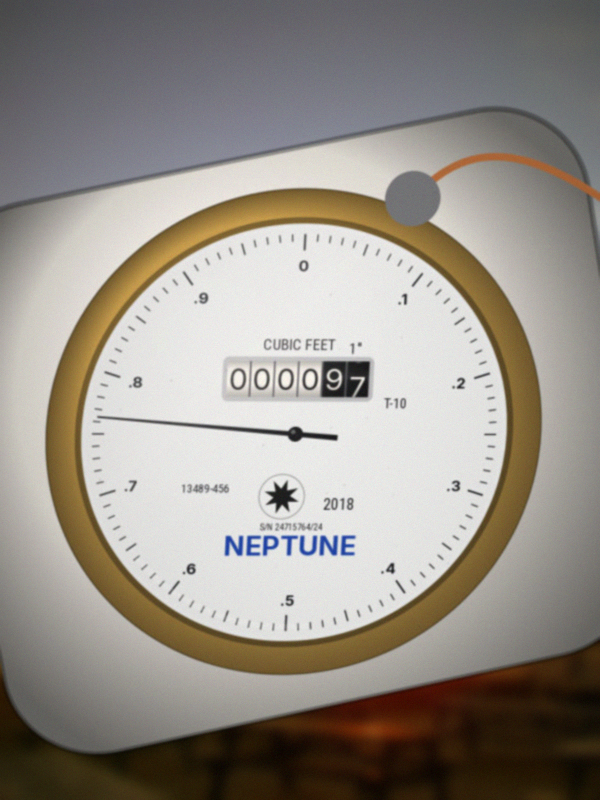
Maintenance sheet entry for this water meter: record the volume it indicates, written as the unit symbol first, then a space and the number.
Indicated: ft³ 96.76
